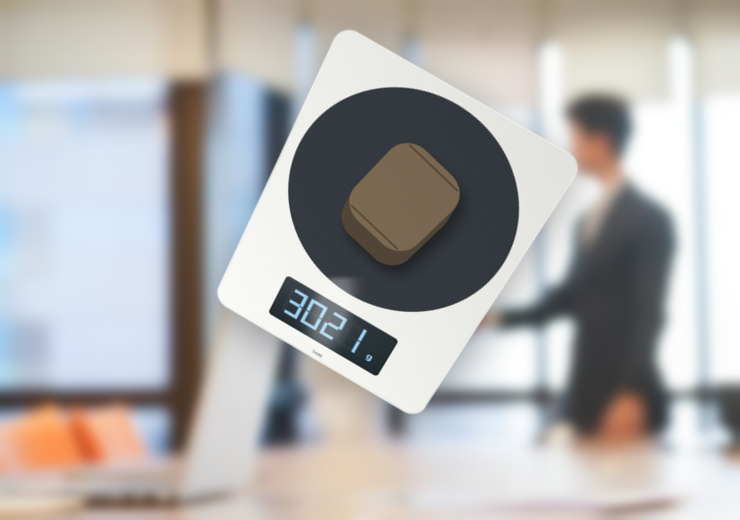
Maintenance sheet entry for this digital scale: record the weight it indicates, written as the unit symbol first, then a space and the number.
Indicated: g 3021
